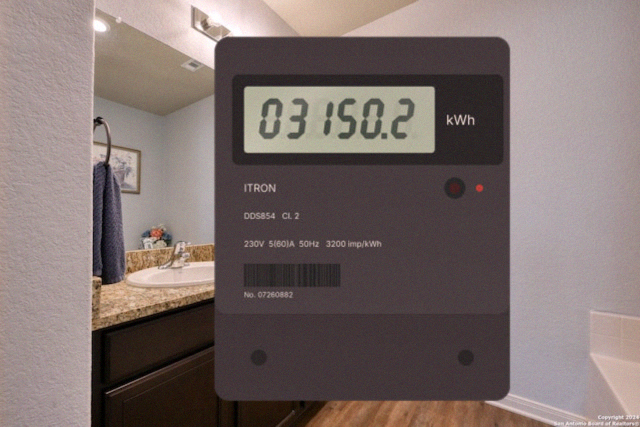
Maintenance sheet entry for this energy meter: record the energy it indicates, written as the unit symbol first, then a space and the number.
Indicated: kWh 3150.2
